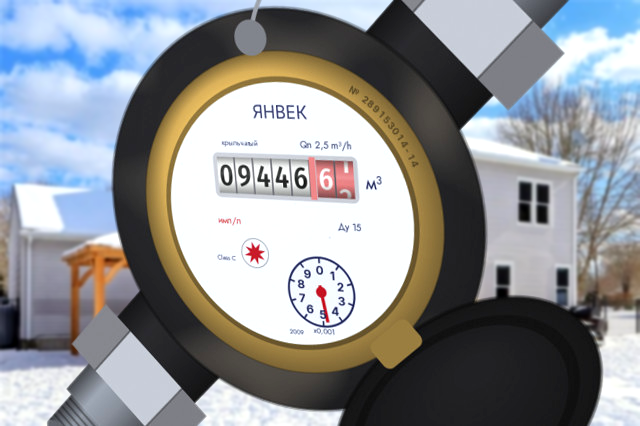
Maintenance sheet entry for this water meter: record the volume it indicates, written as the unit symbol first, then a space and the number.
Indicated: m³ 9446.614
